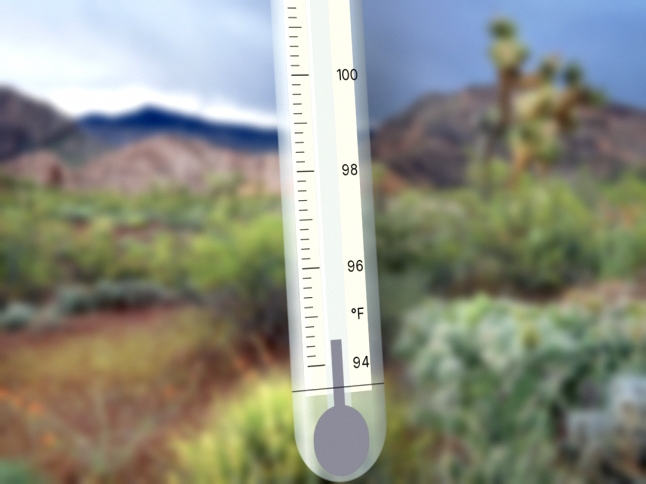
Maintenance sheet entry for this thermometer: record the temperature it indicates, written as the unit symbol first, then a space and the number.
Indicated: °F 94.5
